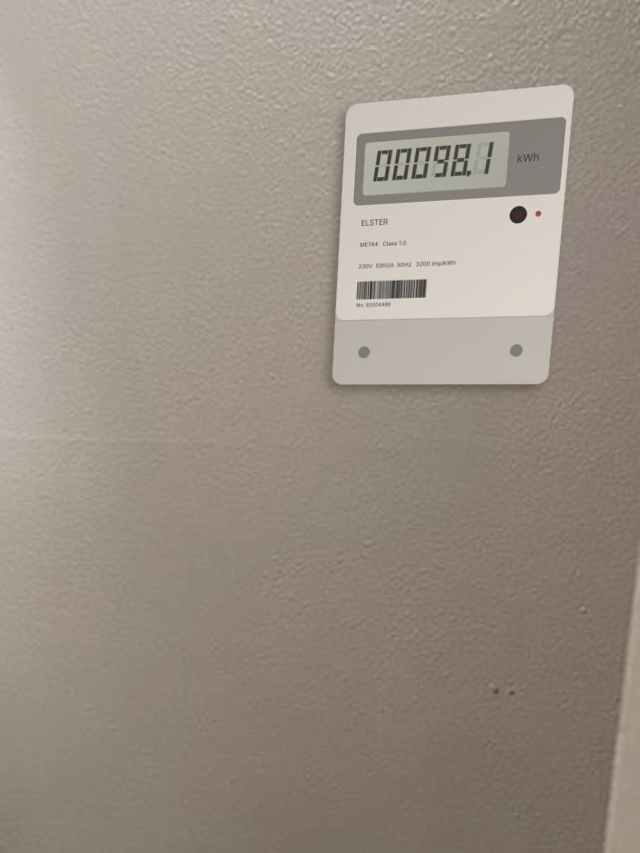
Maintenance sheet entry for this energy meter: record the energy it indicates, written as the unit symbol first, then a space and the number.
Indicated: kWh 98.1
